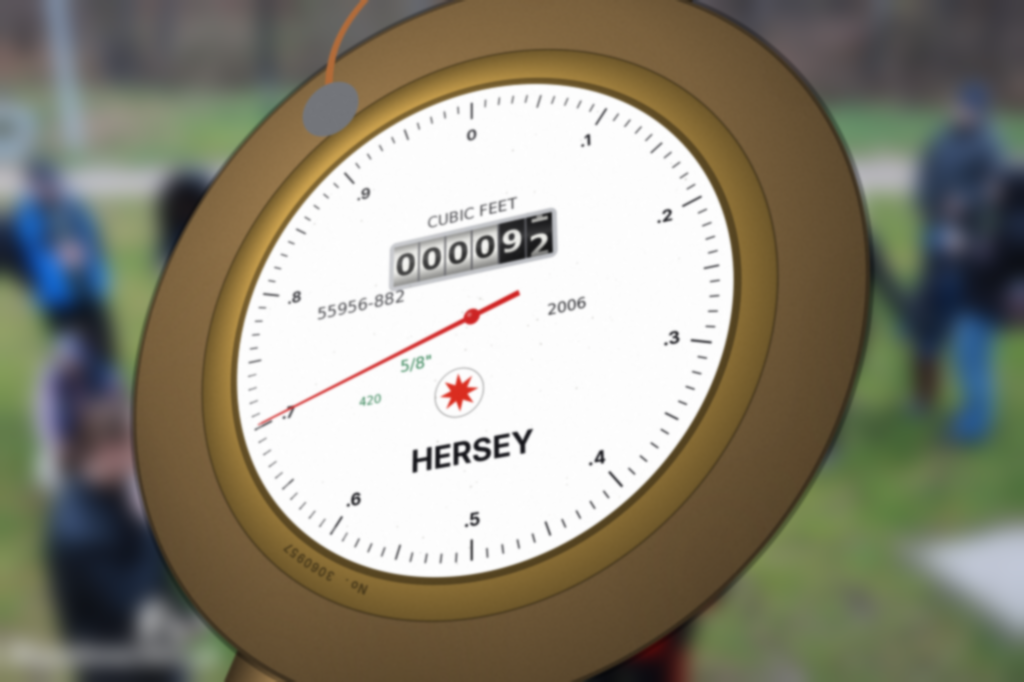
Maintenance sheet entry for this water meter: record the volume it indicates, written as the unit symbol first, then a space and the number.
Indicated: ft³ 91.70
